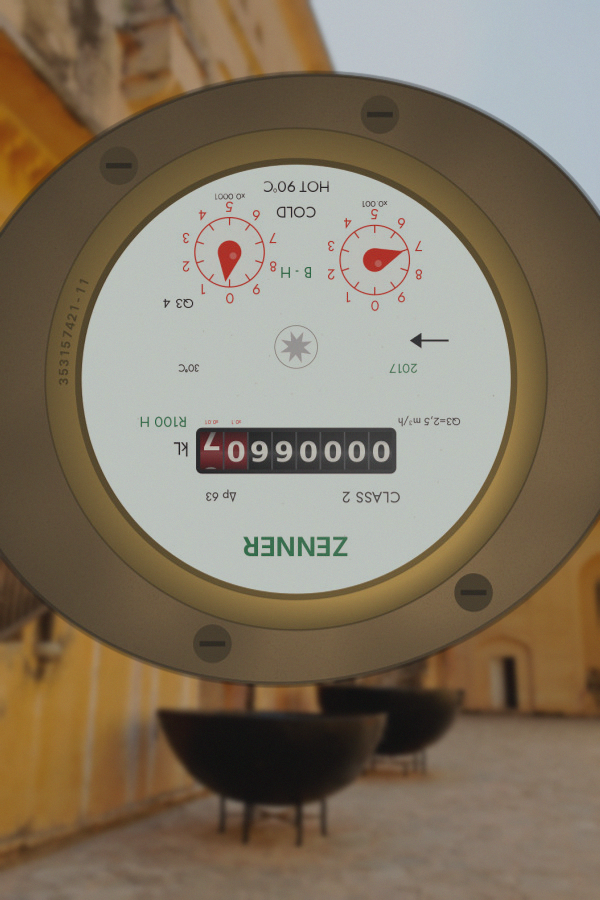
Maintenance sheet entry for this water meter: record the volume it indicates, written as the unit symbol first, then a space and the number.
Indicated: kL 66.0670
